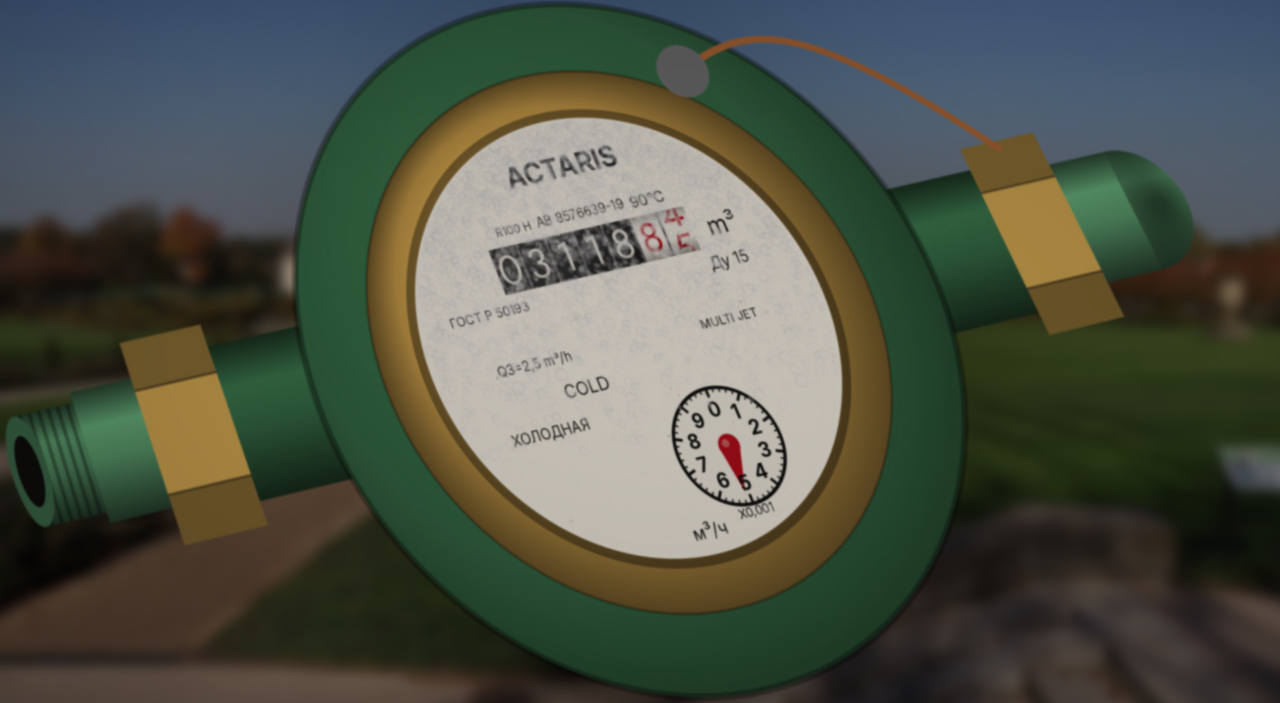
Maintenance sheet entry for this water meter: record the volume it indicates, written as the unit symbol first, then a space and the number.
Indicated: m³ 3118.845
